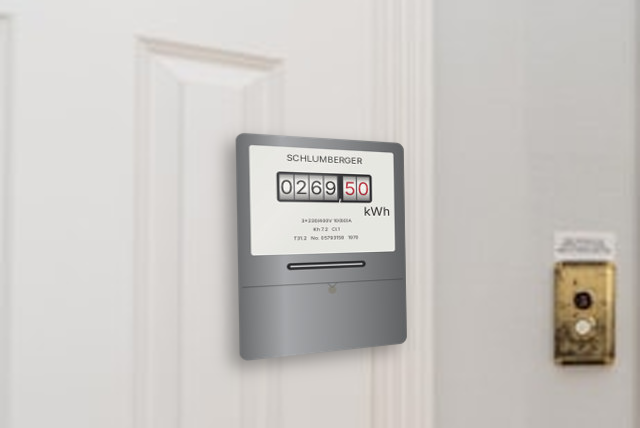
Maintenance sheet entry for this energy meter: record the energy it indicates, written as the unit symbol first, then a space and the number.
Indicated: kWh 269.50
